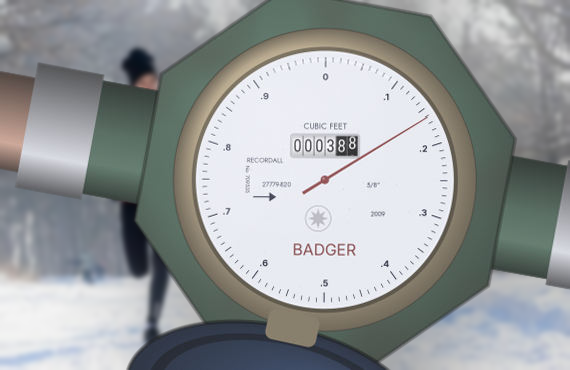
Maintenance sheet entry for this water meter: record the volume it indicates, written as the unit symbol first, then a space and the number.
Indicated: ft³ 388.16
